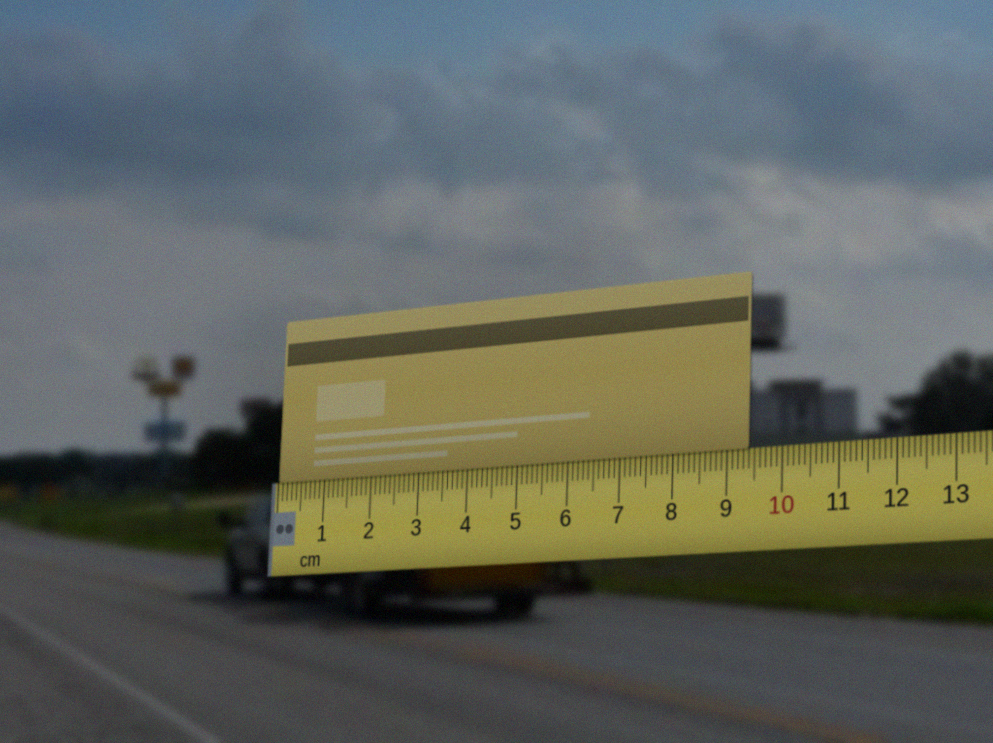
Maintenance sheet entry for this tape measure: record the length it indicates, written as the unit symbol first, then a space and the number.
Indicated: cm 9.4
